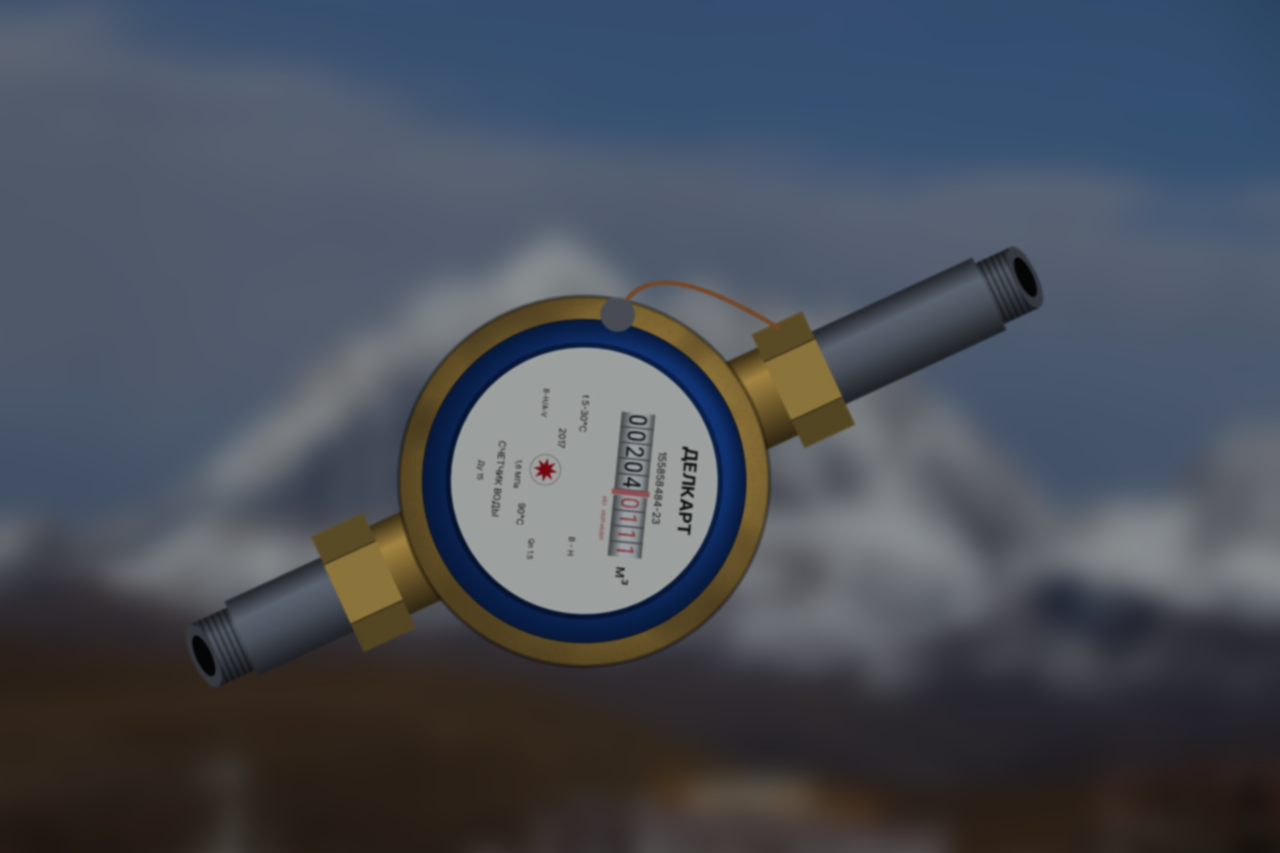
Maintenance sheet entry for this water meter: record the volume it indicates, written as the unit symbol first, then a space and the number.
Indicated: m³ 204.0111
